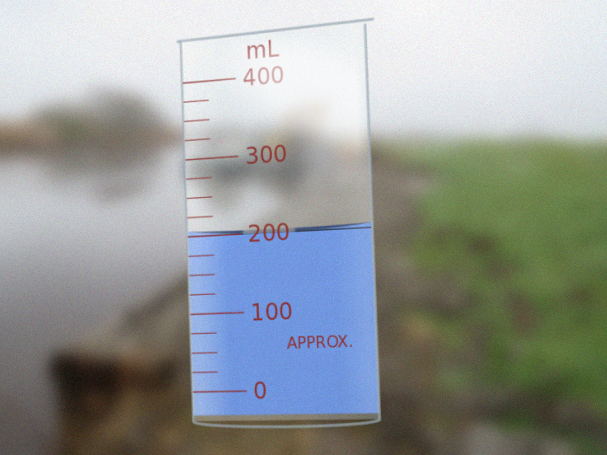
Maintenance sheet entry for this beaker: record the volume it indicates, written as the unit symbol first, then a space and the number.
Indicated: mL 200
